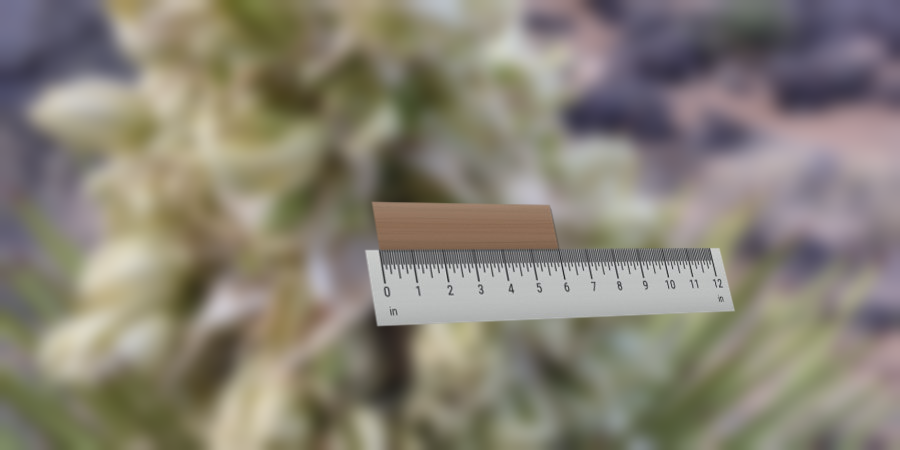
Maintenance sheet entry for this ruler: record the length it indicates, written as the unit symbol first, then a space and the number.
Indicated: in 6
